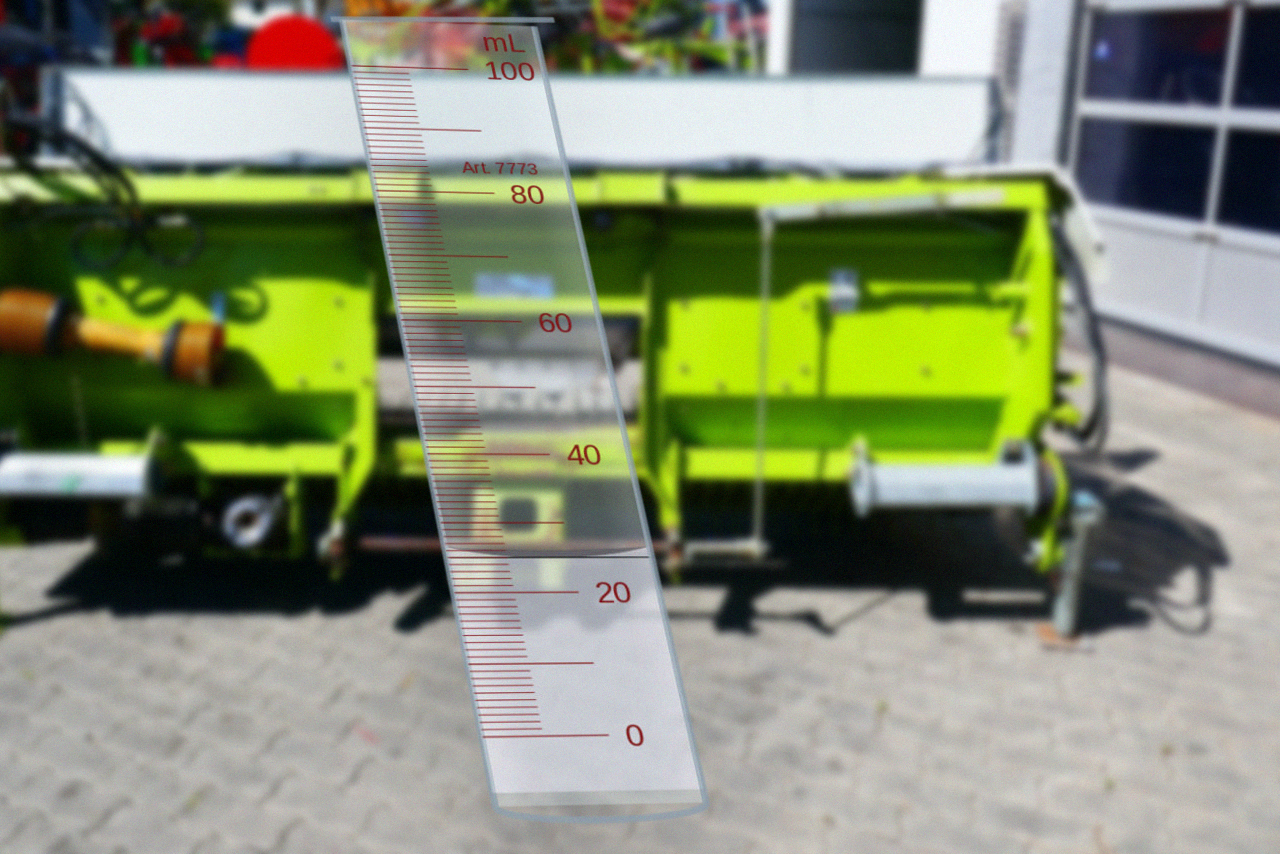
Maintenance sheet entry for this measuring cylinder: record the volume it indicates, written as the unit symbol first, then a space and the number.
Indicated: mL 25
